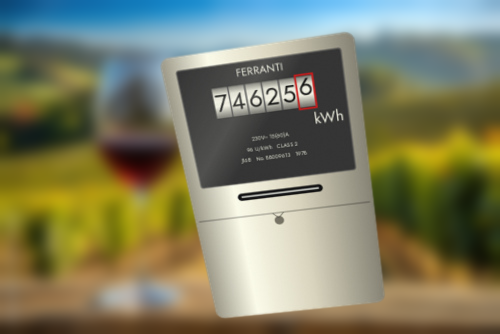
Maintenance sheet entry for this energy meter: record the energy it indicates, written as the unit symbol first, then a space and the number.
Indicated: kWh 74625.6
